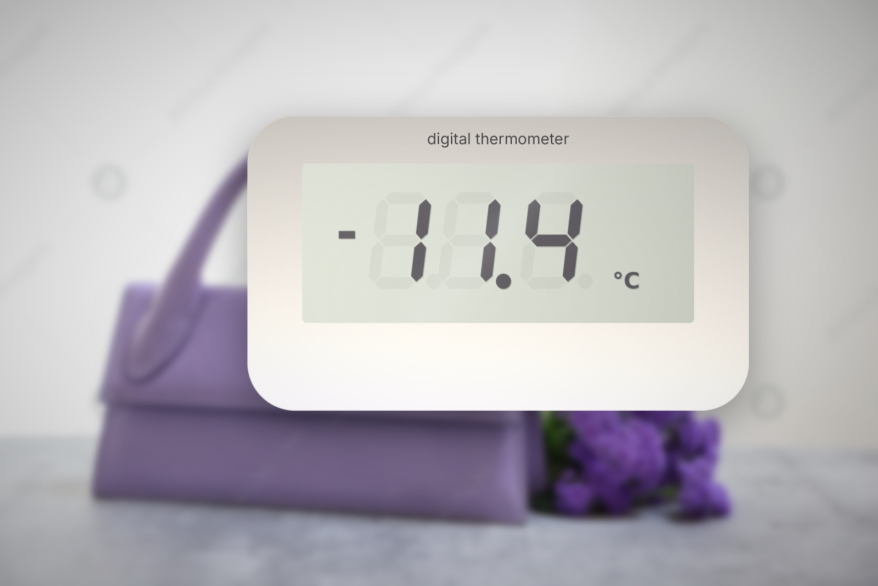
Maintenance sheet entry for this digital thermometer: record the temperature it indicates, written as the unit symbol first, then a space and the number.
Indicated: °C -11.4
